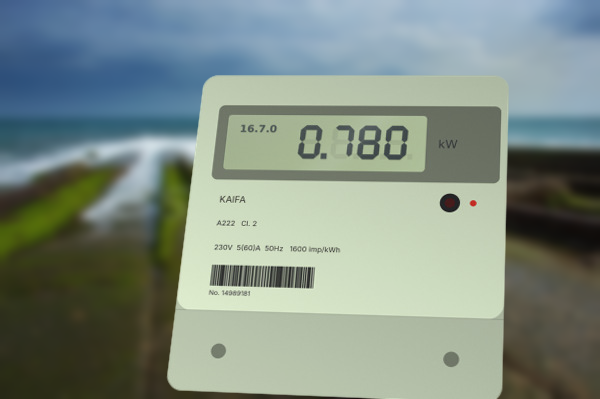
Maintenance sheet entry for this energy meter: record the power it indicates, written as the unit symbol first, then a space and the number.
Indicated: kW 0.780
